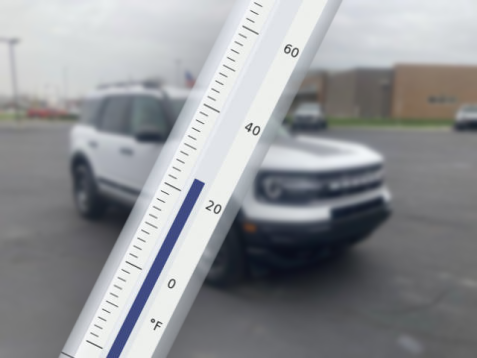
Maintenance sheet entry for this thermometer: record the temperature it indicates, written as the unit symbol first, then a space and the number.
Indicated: °F 24
